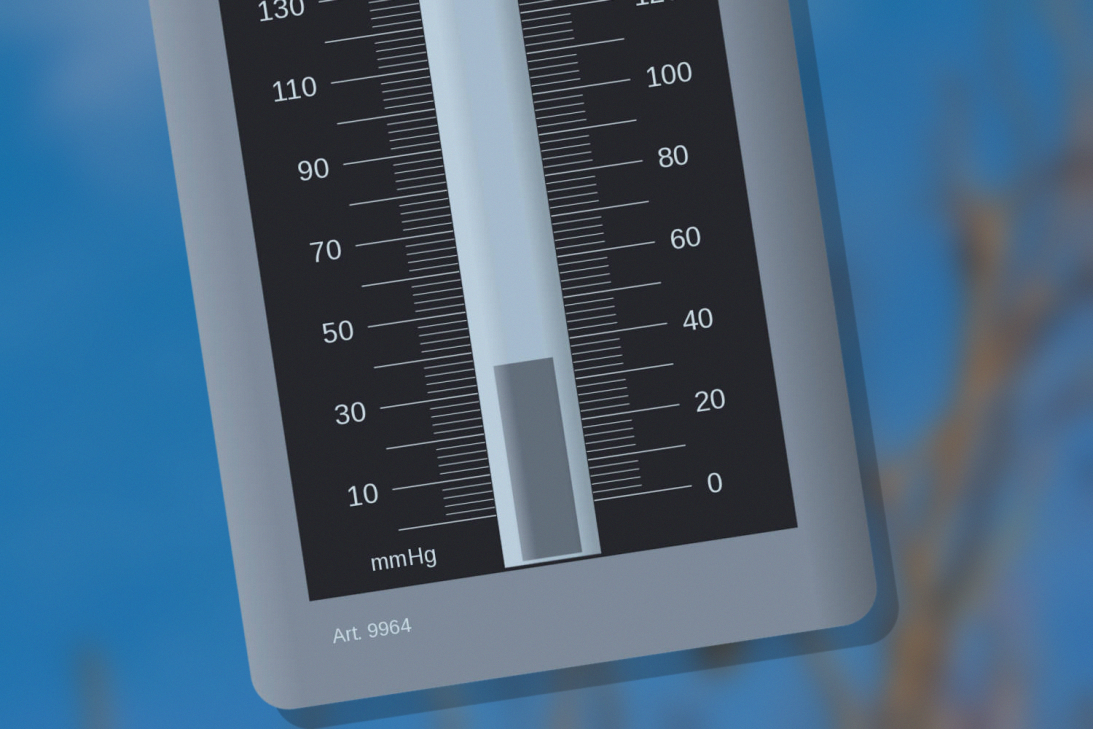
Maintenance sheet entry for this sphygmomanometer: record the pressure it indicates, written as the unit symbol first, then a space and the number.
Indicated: mmHg 36
